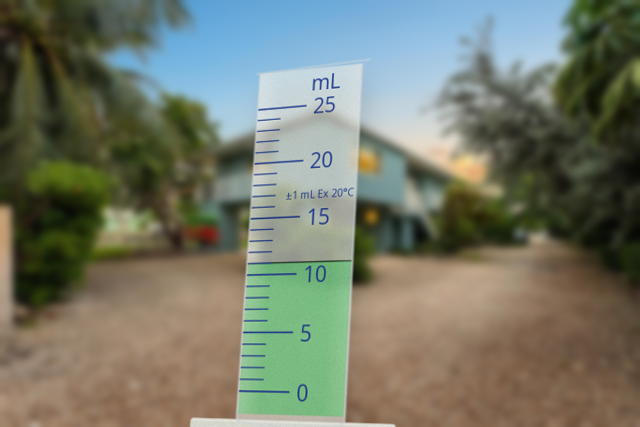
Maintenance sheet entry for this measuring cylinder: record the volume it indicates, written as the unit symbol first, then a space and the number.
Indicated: mL 11
